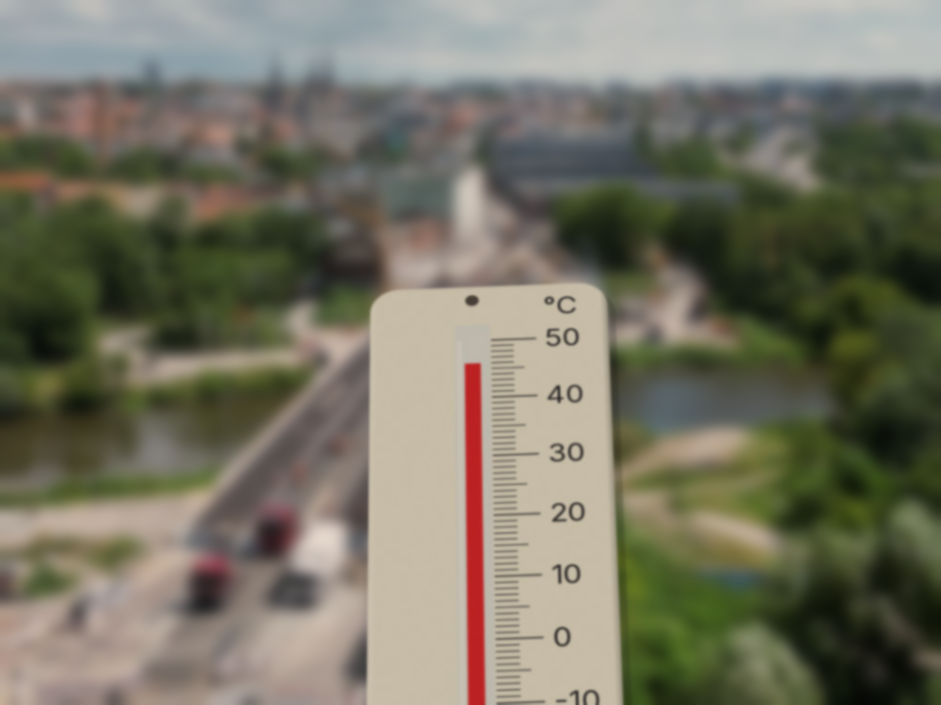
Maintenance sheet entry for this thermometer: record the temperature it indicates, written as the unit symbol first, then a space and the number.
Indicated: °C 46
